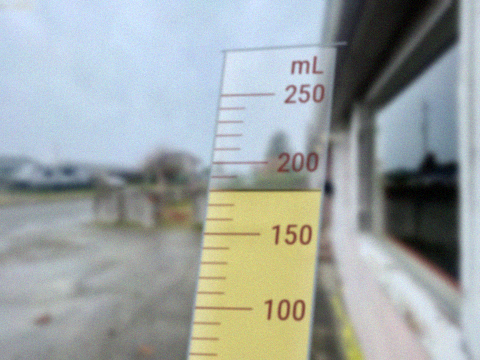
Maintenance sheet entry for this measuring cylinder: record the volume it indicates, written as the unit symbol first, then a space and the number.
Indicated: mL 180
